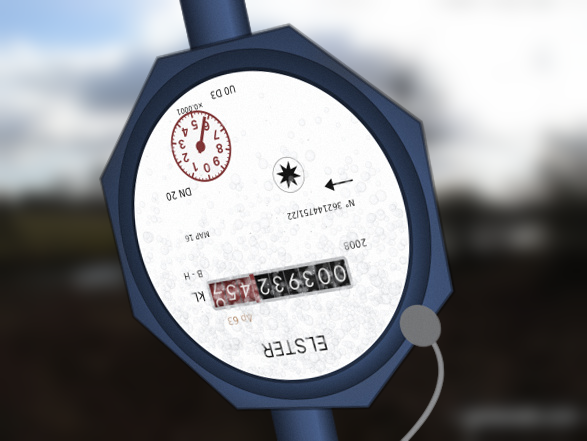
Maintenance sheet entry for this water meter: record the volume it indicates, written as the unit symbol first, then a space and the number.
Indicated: kL 3932.4565
